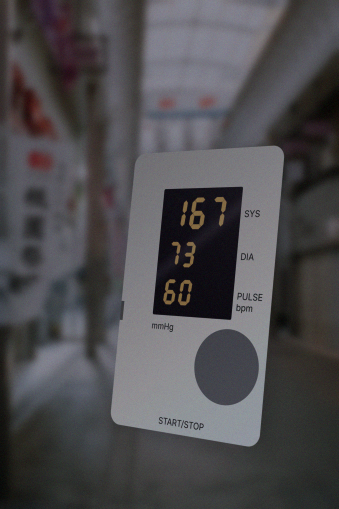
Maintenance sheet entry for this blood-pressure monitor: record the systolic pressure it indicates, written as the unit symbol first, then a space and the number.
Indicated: mmHg 167
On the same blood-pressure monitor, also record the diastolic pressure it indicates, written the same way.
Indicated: mmHg 73
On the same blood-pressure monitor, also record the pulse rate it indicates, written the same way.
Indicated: bpm 60
